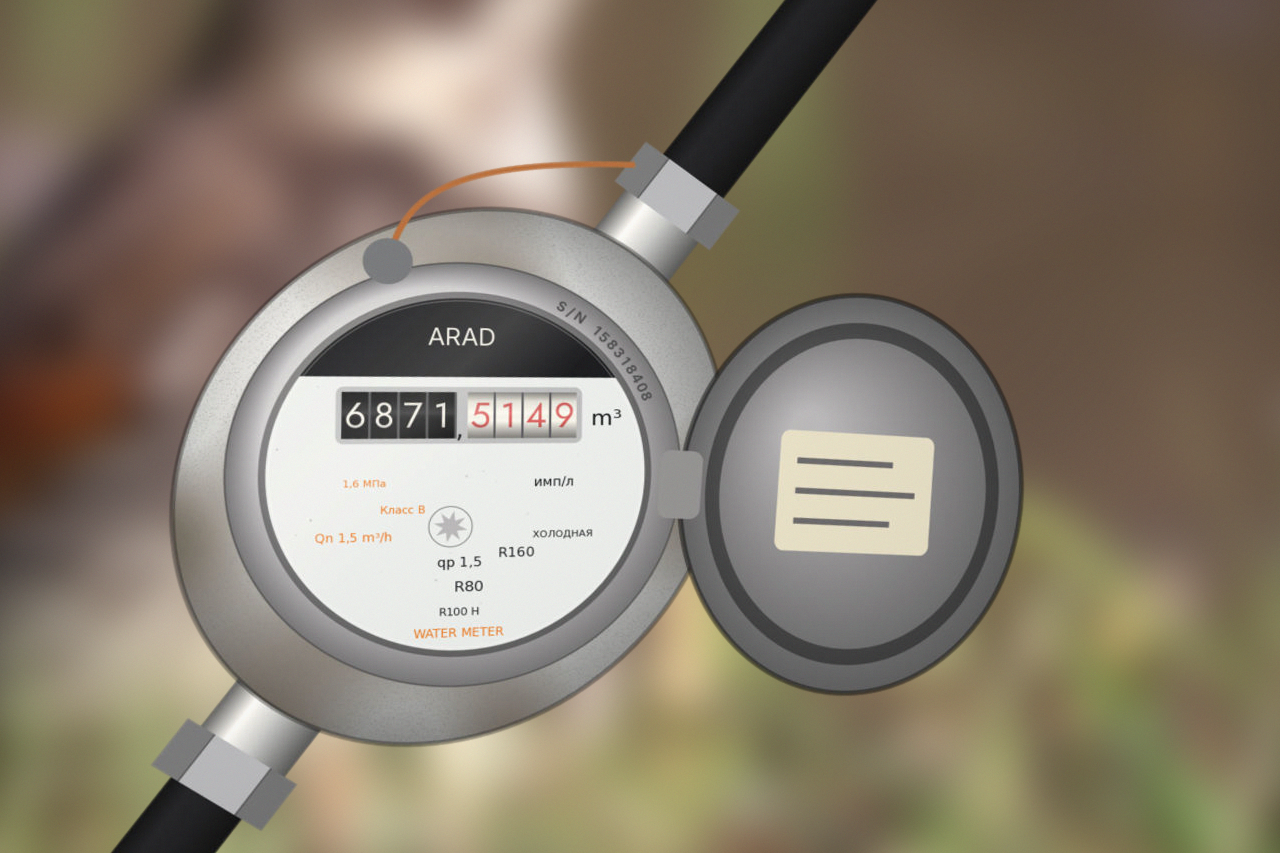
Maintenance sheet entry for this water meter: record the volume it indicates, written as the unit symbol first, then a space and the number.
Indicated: m³ 6871.5149
